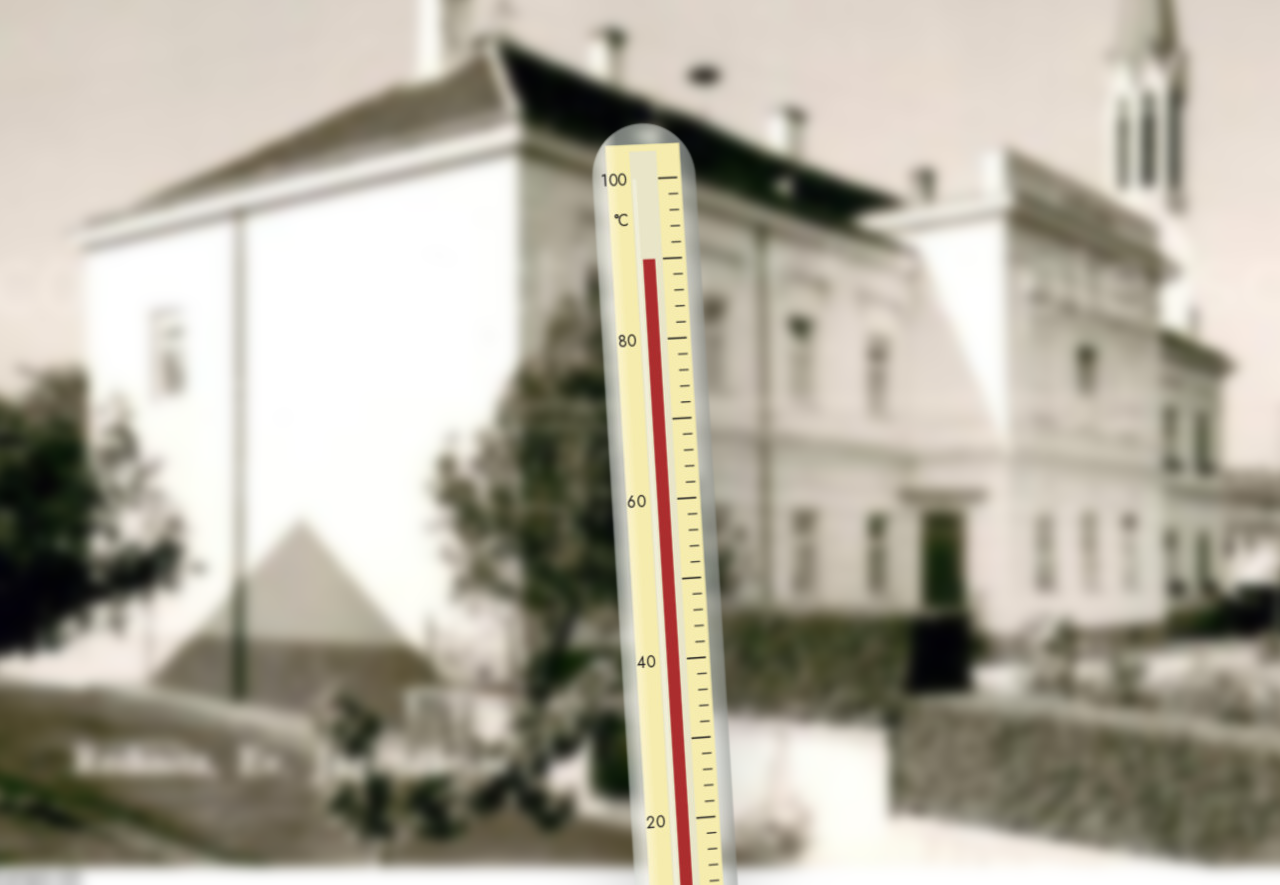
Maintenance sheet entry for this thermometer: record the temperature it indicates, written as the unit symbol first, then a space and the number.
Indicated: °C 90
